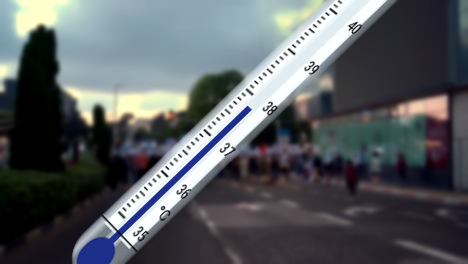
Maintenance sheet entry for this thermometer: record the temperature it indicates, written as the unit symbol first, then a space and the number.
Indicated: °C 37.8
